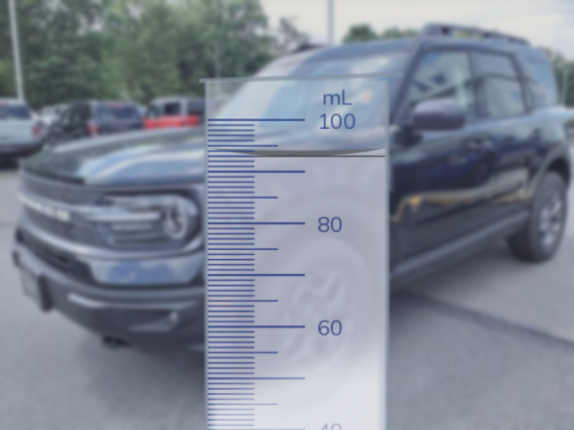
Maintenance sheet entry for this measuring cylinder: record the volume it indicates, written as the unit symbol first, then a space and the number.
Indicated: mL 93
